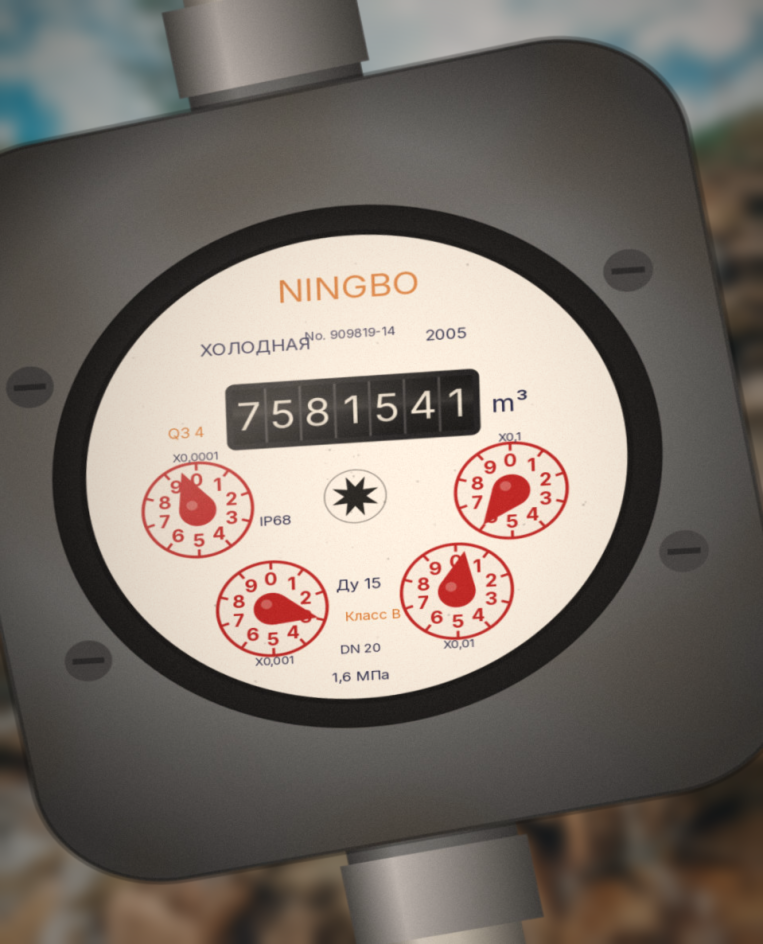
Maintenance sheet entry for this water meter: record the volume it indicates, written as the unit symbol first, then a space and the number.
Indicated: m³ 7581541.6029
